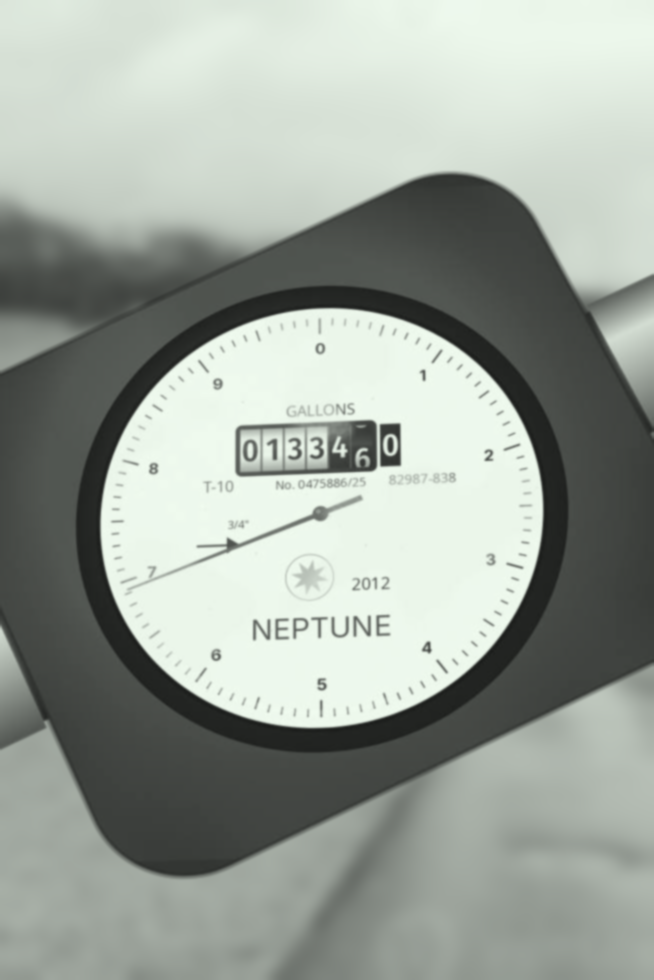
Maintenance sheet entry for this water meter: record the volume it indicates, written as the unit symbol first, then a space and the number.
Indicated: gal 133456.9
